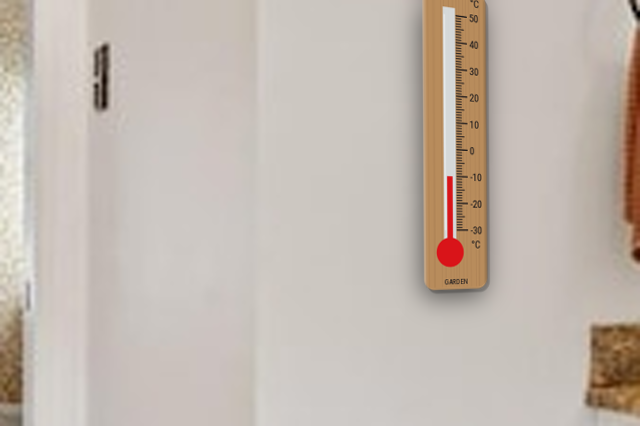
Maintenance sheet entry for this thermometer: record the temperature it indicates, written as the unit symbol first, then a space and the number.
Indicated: °C -10
